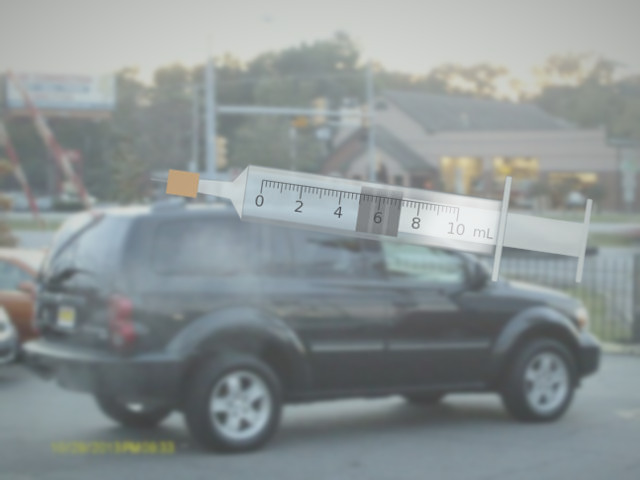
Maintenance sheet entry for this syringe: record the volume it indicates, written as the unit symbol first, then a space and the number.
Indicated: mL 5
